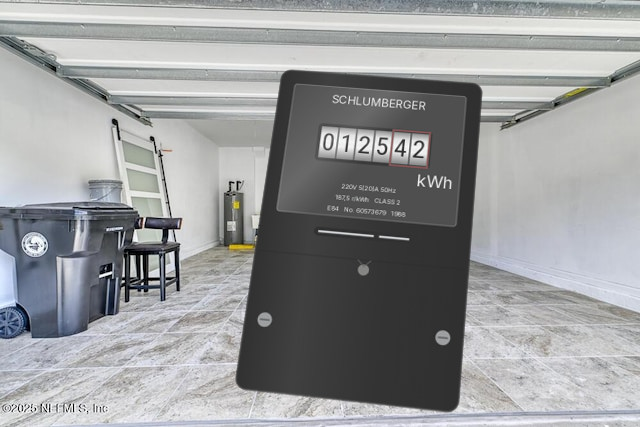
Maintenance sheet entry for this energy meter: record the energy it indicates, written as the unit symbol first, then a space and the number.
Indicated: kWh 125.42
